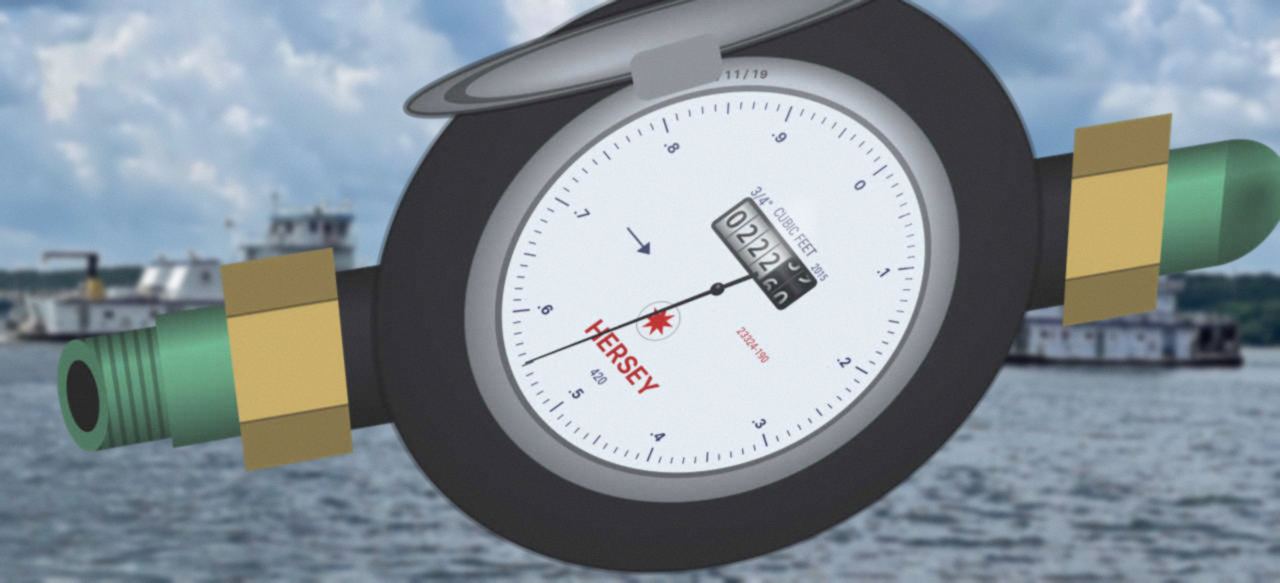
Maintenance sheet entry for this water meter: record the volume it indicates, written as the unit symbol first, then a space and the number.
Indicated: ft³ 22259.55
